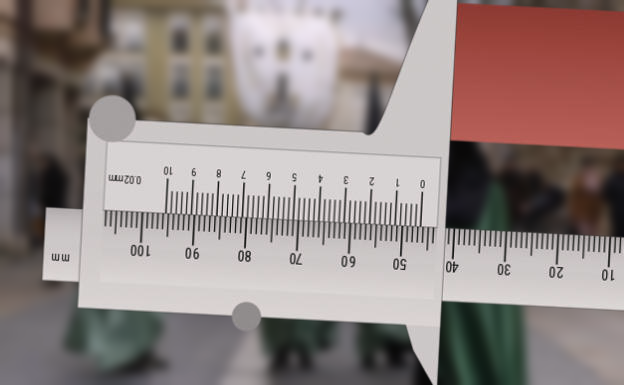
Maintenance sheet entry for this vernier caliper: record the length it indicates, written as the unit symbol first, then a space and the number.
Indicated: mm 46.5
